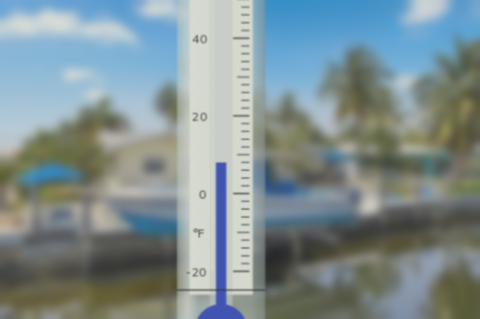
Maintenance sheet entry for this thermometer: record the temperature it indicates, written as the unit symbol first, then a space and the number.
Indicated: °F 8
